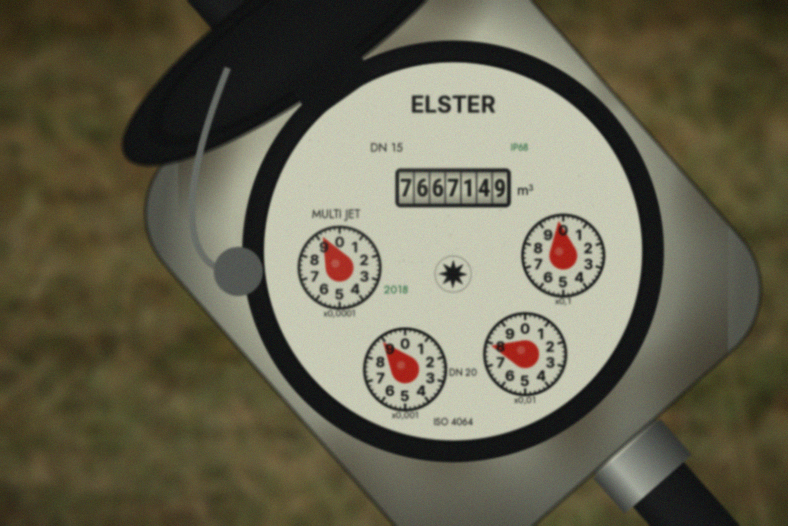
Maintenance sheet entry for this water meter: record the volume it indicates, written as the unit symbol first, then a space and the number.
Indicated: m³ 7667148.9789
